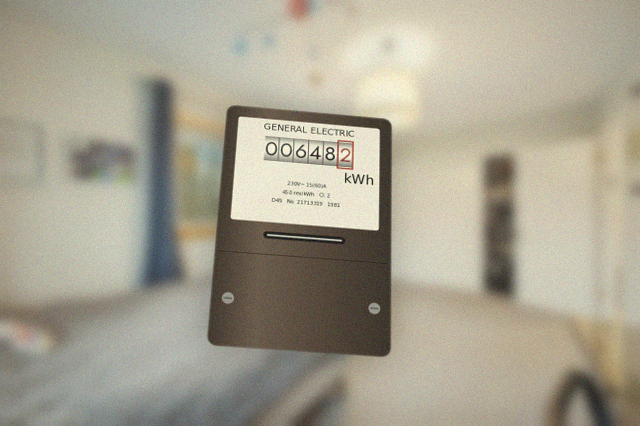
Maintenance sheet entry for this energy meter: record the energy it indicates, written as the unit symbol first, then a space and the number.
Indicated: kWh 648.2
